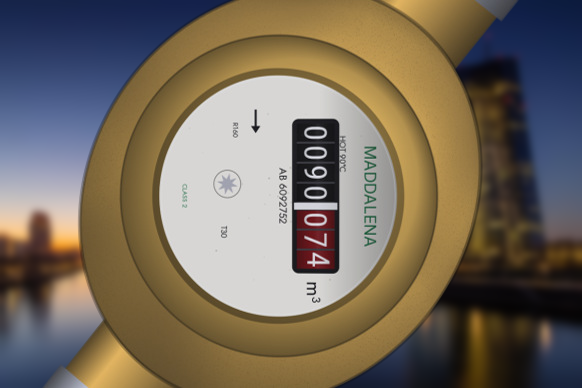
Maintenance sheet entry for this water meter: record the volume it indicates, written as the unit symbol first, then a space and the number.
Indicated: m³ 90.074
